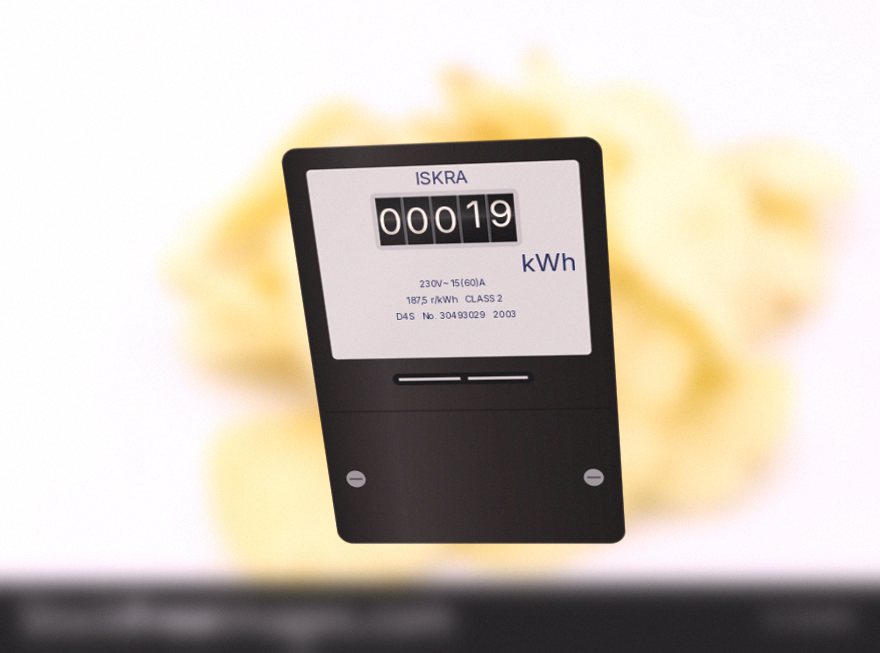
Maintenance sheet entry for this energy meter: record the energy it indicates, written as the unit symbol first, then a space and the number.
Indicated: kWh 19
